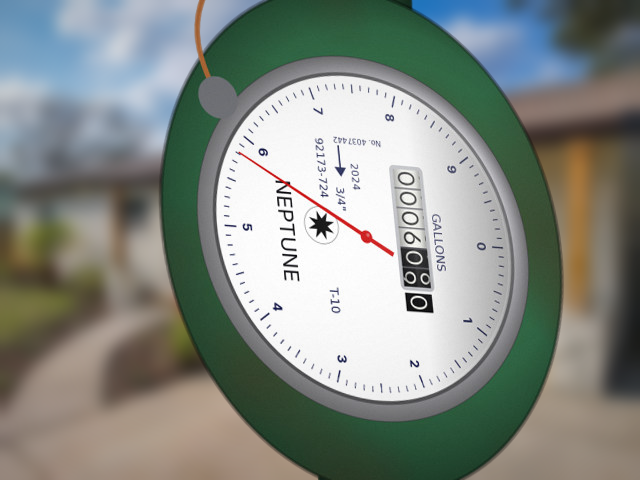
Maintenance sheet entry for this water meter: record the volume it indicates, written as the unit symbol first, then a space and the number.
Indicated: gal 6085.8
